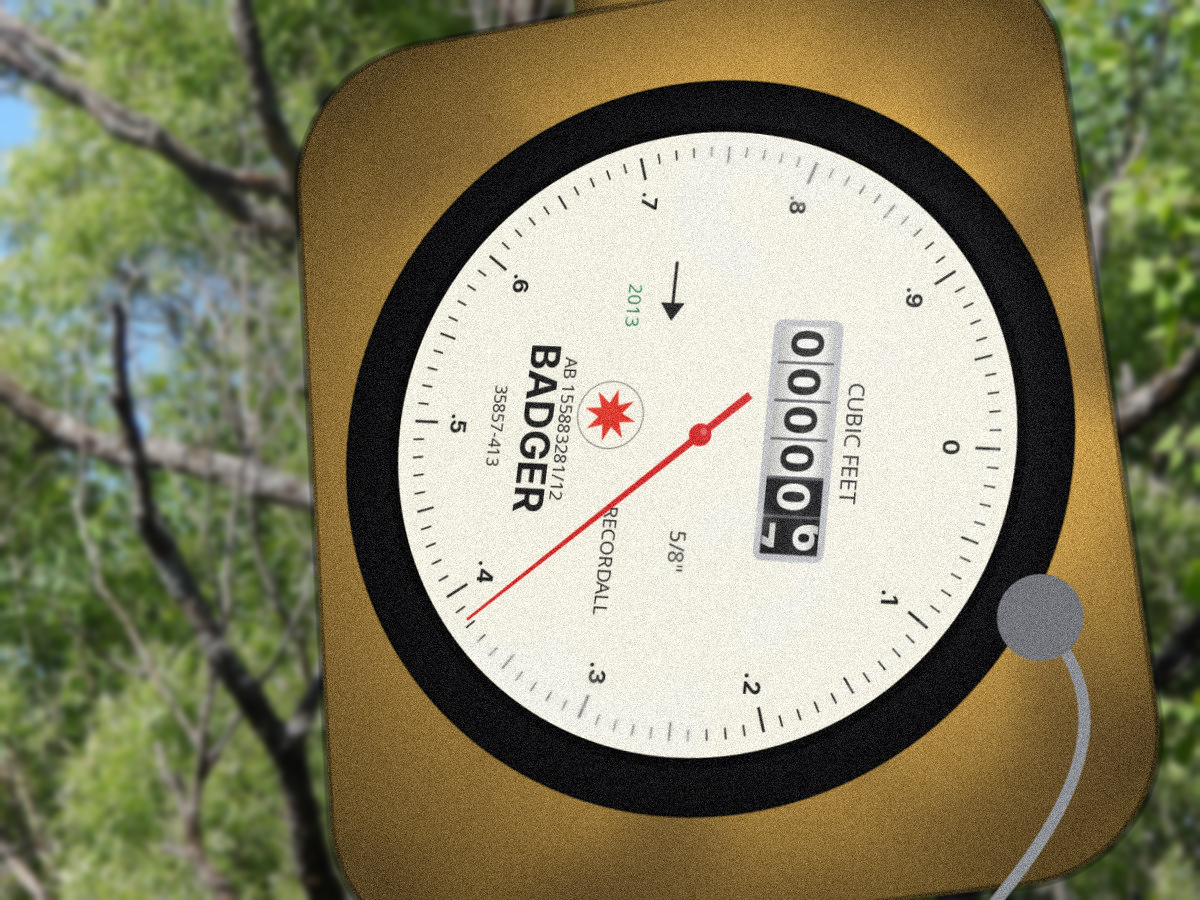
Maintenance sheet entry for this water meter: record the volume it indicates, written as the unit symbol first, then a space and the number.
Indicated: ft³ 6.38
